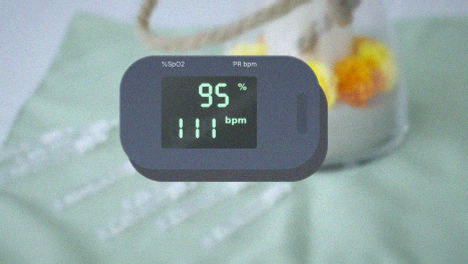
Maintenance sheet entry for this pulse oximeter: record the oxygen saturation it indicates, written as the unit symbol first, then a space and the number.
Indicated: % 95
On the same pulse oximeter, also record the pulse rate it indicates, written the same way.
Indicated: bpm 111
